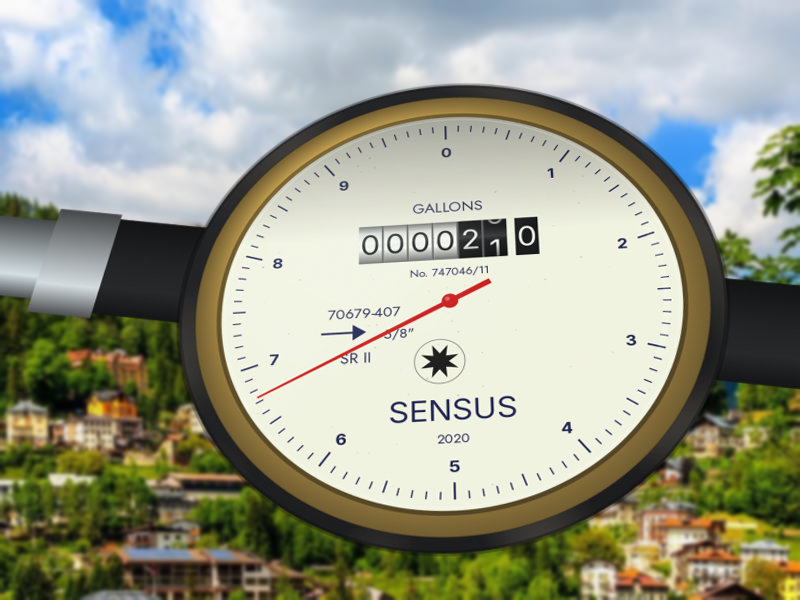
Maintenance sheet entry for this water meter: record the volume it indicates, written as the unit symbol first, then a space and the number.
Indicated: gal 206.7
